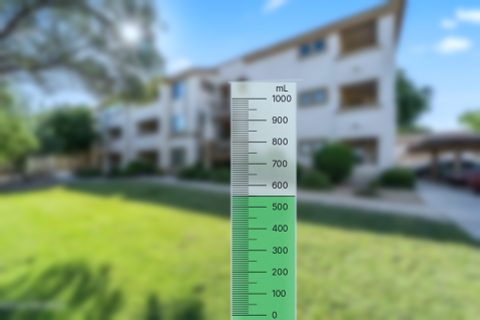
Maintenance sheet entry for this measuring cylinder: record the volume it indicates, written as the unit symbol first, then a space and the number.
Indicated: mL 550
